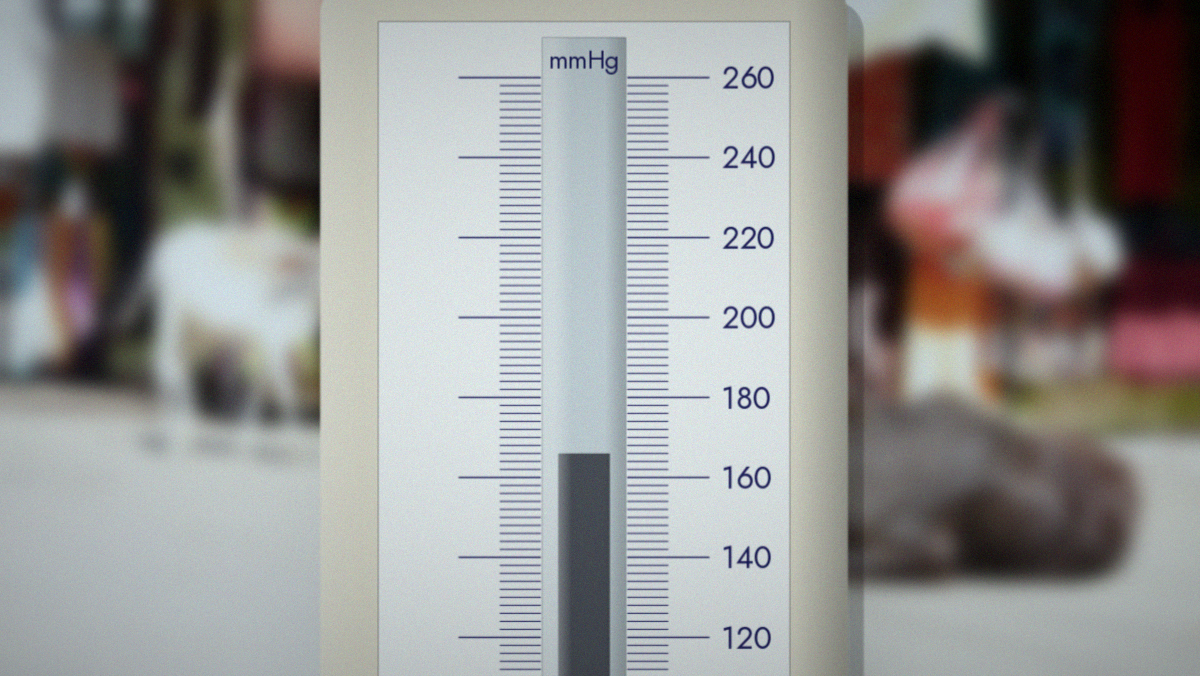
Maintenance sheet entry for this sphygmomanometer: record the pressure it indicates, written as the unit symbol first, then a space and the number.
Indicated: mmHg 166
